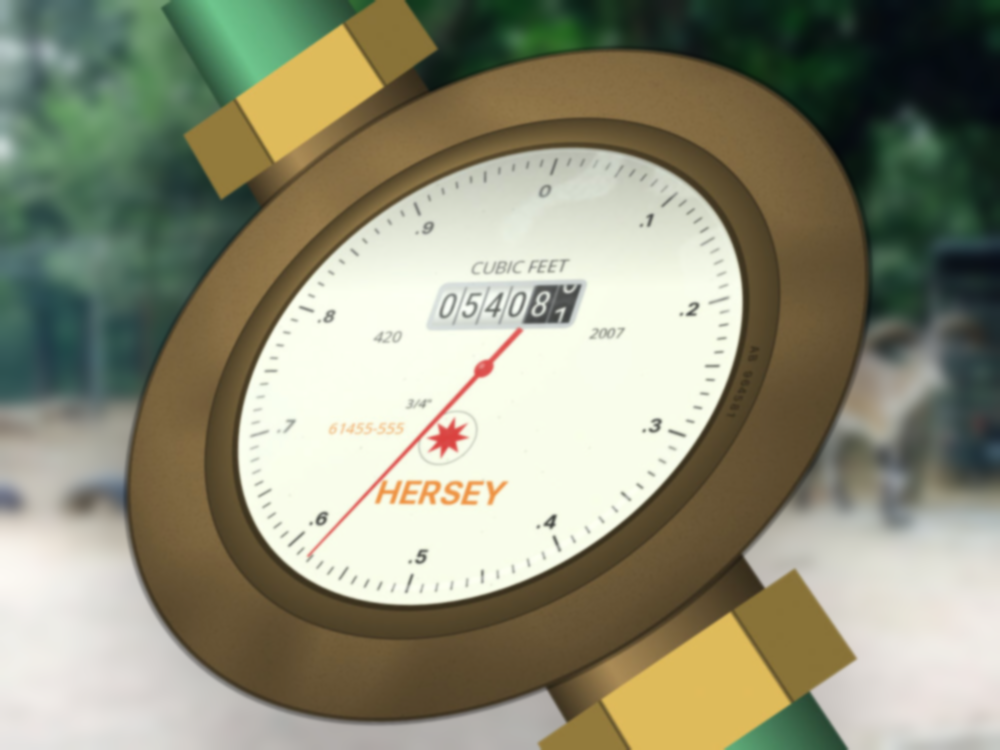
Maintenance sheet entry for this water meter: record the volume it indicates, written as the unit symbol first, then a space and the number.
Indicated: ft³ 54080.58
